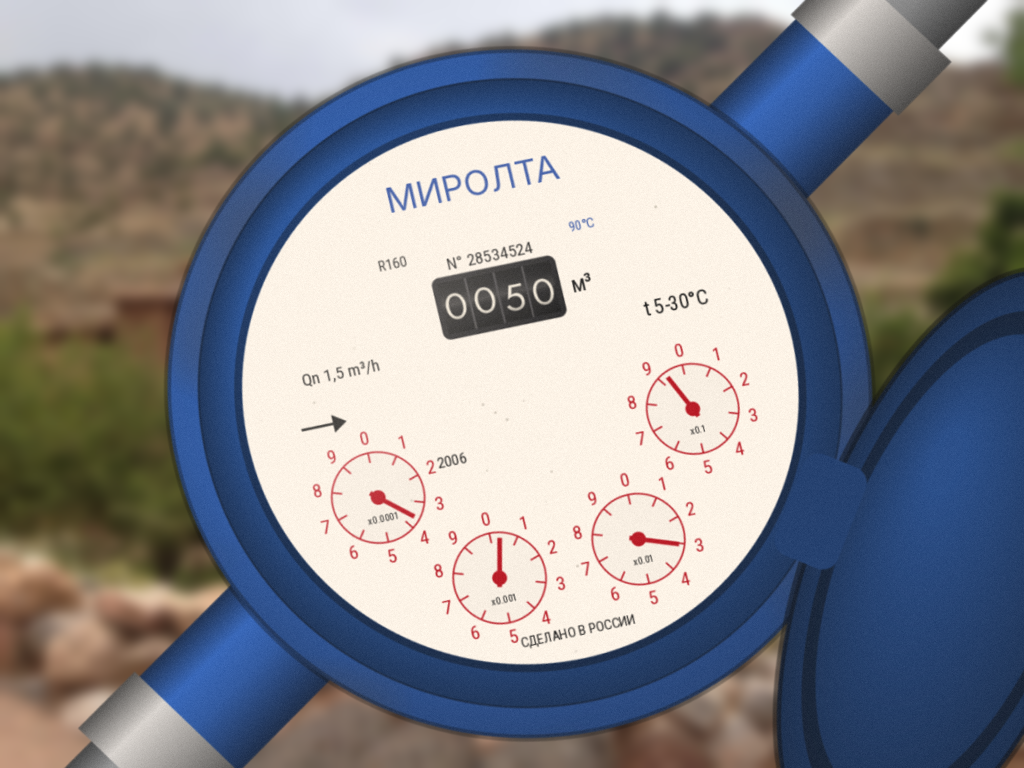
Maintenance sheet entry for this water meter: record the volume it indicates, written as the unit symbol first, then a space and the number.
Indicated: m³ 49.9303
